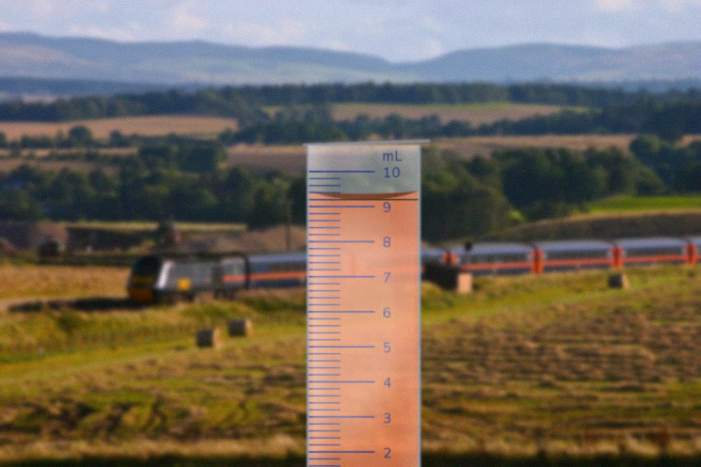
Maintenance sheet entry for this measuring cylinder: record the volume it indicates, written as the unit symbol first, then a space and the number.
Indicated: mL 9.2
